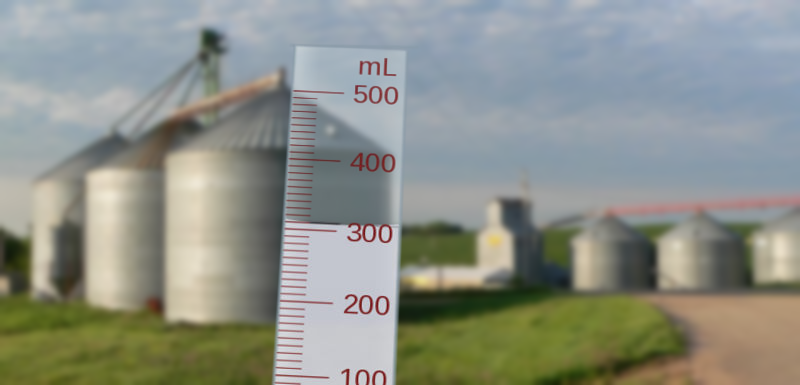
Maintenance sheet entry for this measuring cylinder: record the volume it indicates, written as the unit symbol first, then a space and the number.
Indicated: mL 310
